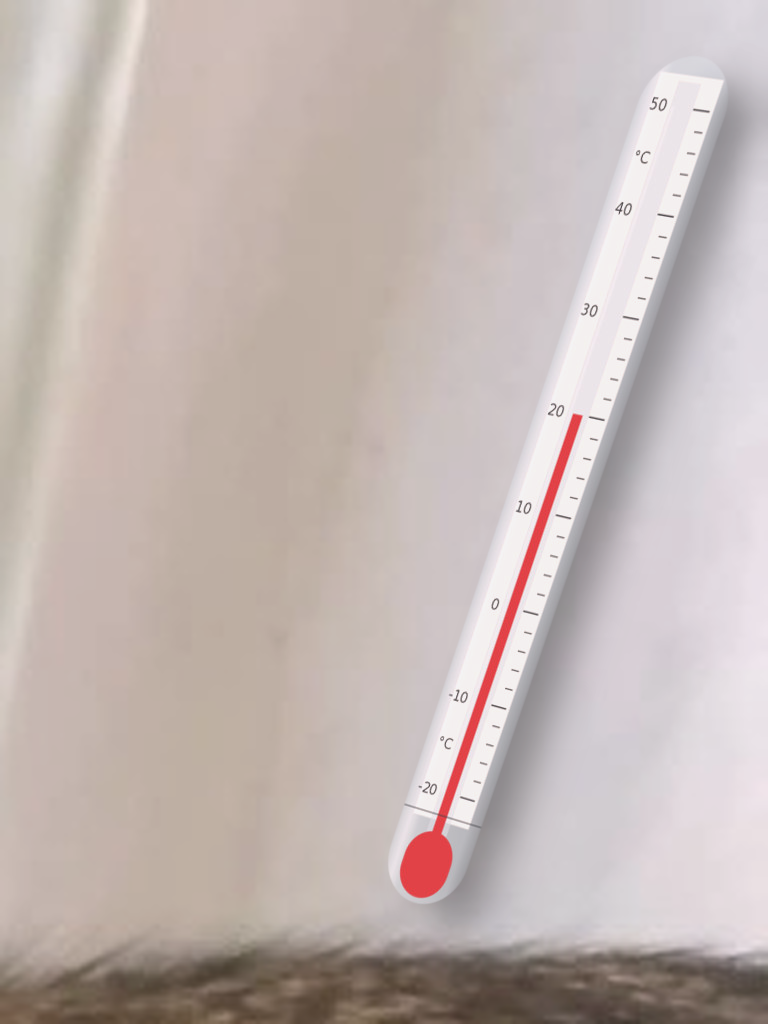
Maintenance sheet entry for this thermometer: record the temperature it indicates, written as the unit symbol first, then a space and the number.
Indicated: °C 20
